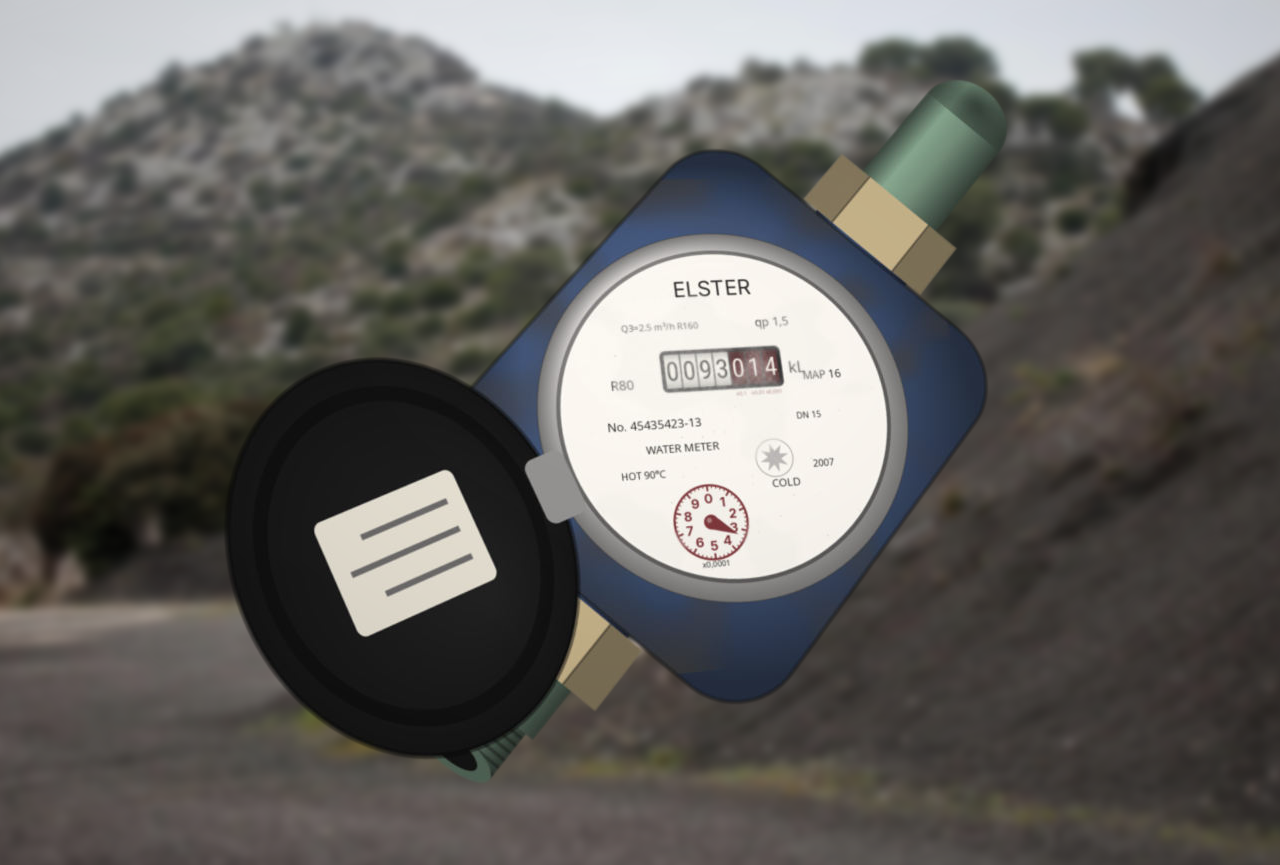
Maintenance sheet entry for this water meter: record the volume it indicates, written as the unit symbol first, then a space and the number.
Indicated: kL 93.0143
